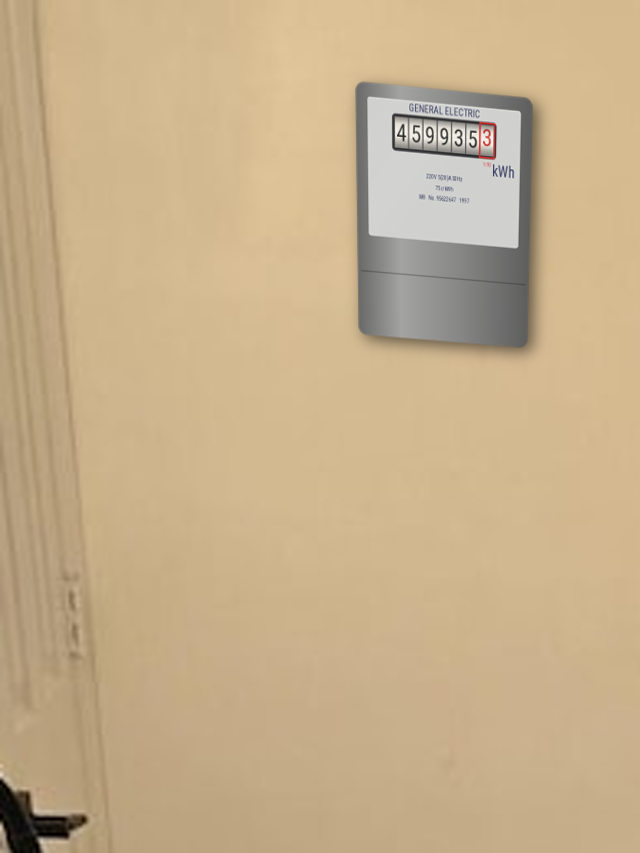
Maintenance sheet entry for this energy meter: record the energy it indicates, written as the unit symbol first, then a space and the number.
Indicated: kWh 459935.3
